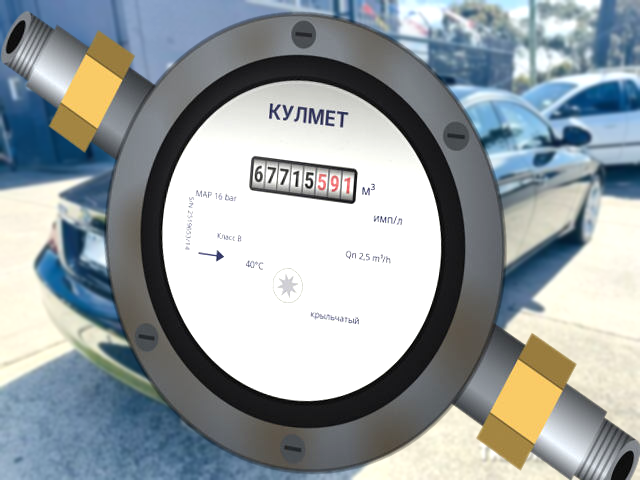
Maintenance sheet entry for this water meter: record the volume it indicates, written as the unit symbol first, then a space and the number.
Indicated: m³ 67715.591
